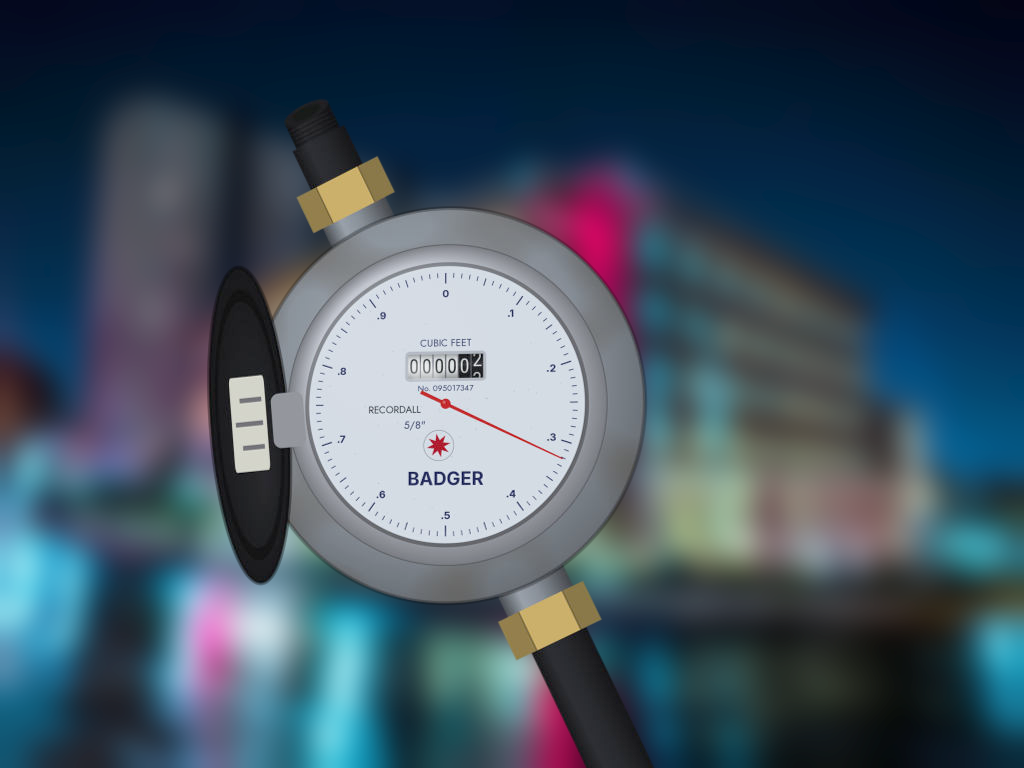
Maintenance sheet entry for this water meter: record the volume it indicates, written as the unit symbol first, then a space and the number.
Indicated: ft³ 2.32
